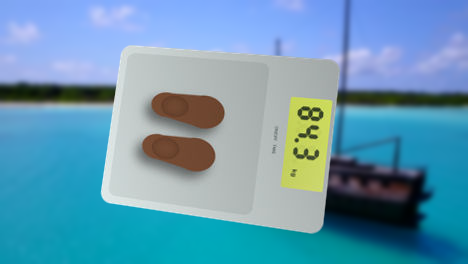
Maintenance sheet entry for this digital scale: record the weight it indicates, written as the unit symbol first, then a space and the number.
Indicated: kg 84.3
